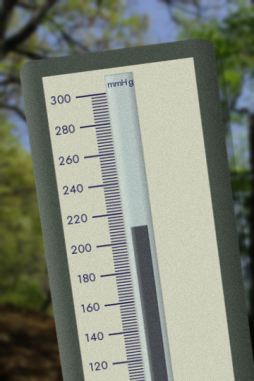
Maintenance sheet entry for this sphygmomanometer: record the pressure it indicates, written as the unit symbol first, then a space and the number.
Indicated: mmHg 210
